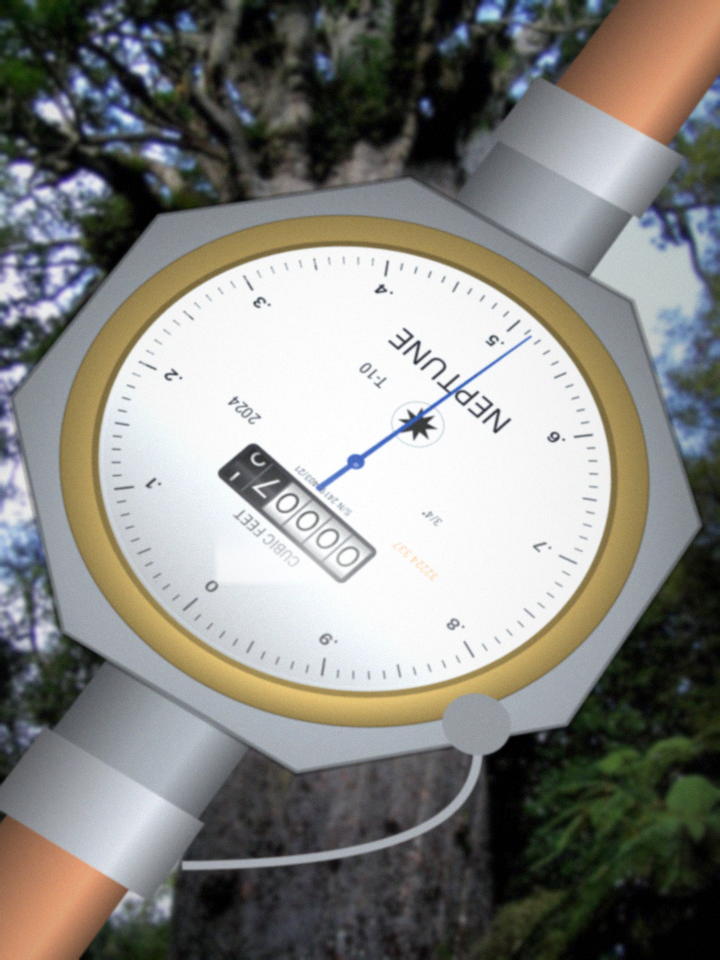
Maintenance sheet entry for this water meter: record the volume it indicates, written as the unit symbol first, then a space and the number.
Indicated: ft³ 71.51
